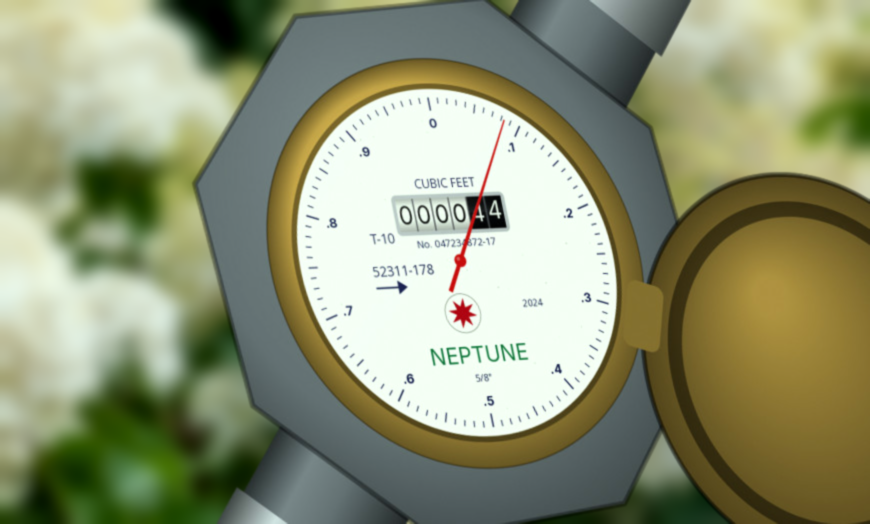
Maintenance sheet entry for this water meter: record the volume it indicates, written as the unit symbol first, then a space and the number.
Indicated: ft³ 44.08
